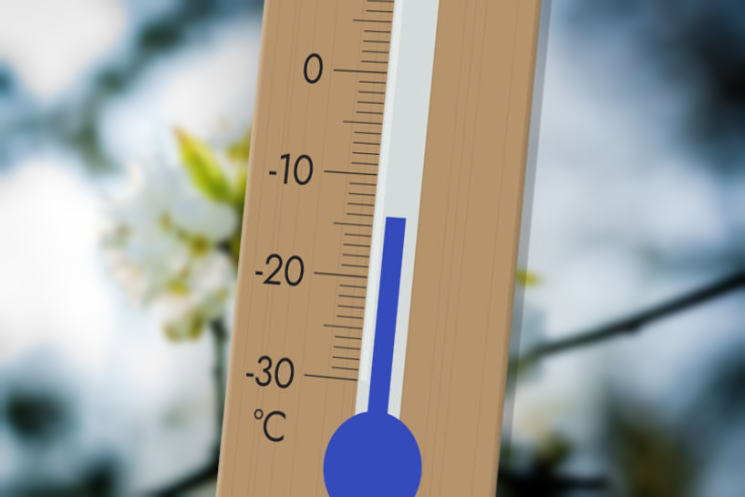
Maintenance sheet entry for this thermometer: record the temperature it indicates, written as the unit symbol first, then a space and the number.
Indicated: °C -14
